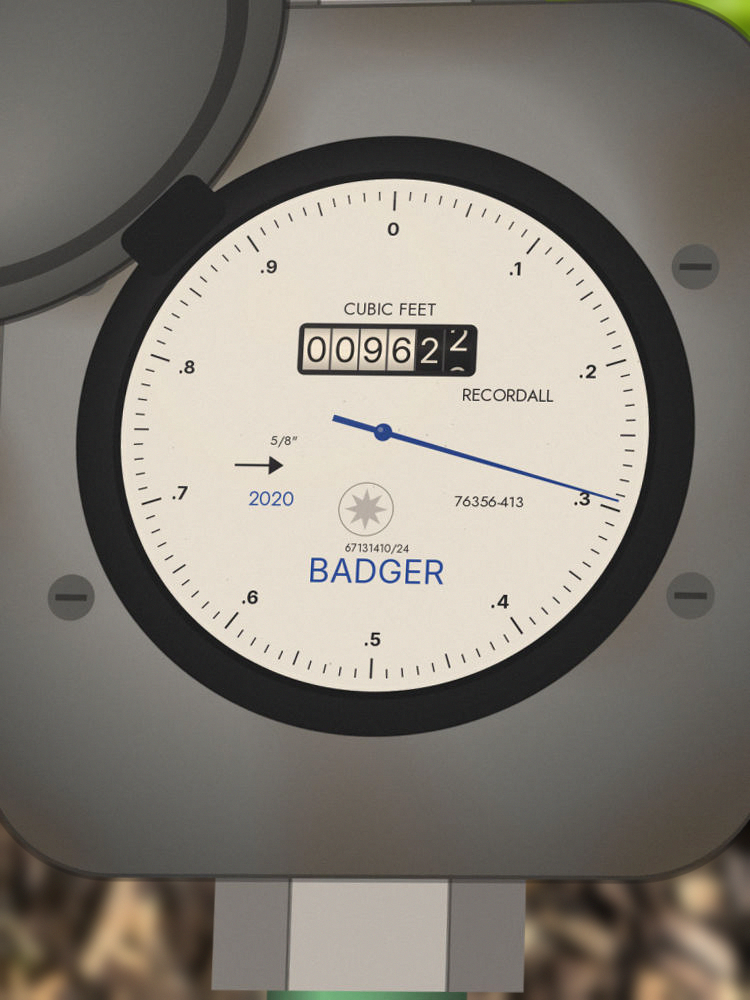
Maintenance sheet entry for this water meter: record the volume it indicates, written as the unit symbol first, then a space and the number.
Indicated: ft³ 9622.29
